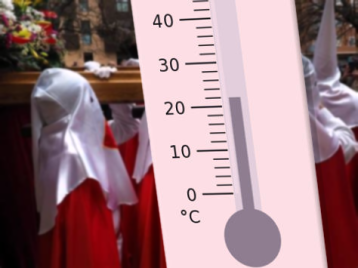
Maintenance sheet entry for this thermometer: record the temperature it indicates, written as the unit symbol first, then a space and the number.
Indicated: °C 22
